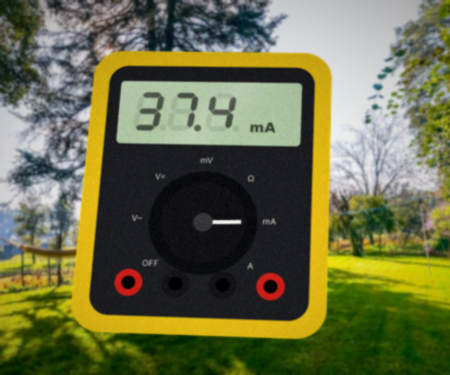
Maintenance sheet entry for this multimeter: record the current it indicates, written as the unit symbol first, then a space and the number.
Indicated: mA 37.4
